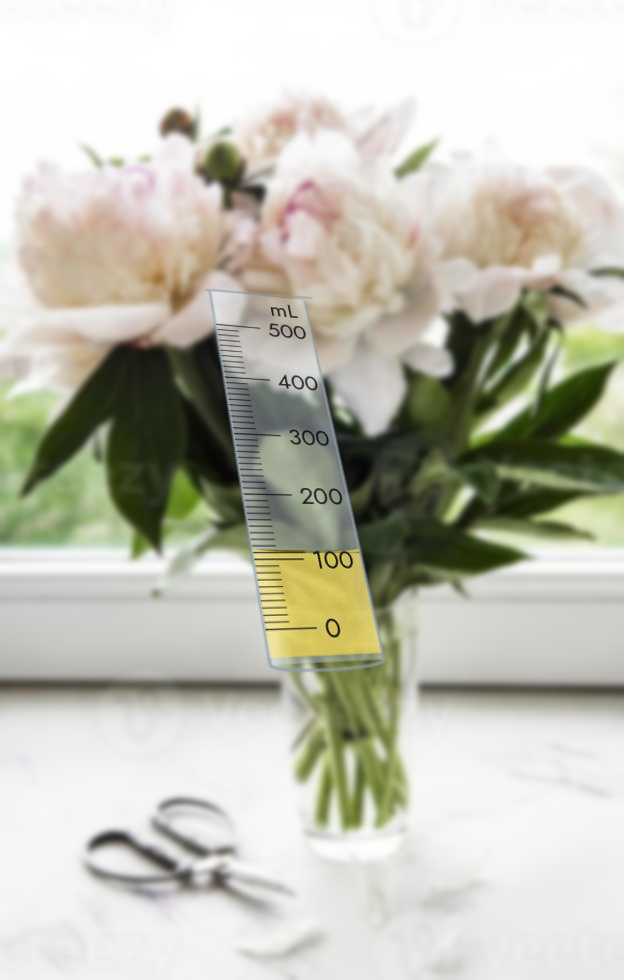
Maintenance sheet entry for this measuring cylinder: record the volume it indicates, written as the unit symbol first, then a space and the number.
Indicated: mL 110
